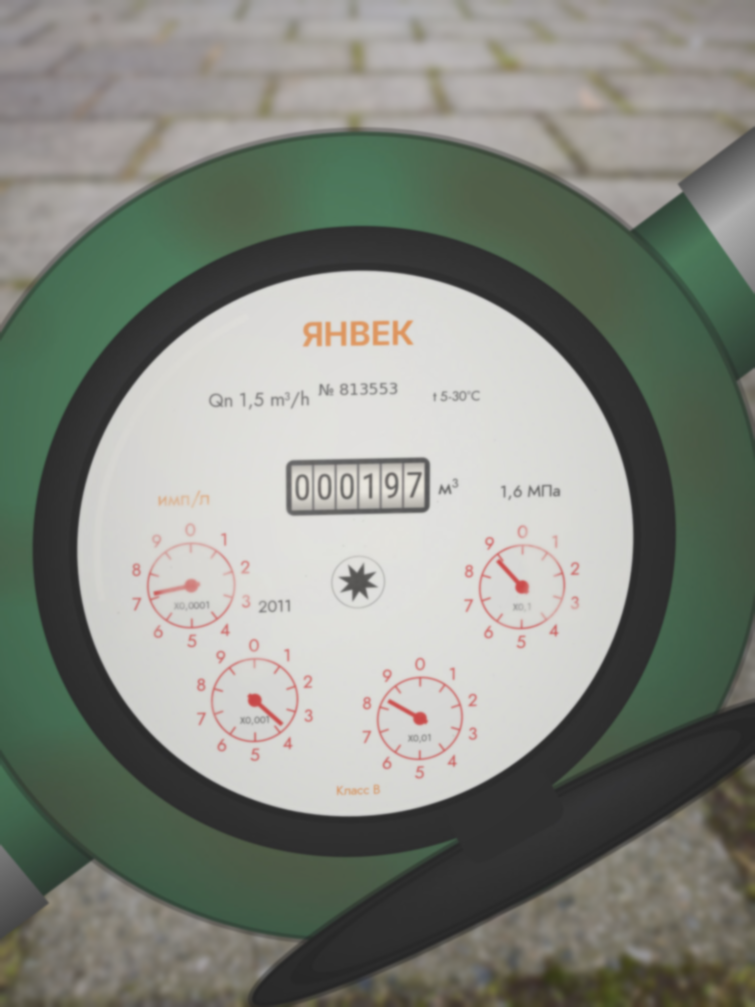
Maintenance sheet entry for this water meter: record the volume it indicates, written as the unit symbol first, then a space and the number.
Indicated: m³ 197.8837
